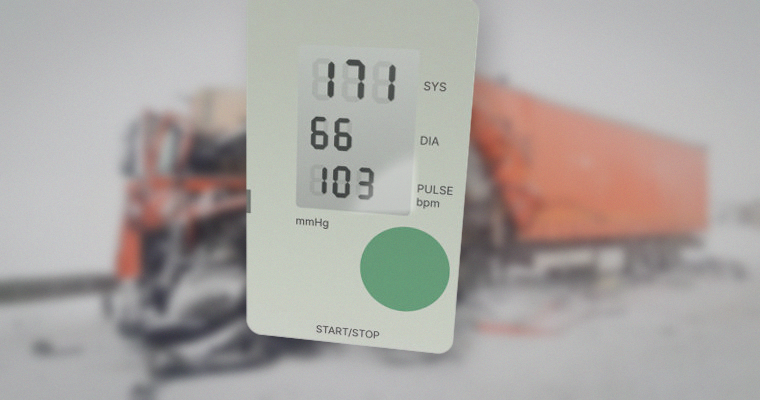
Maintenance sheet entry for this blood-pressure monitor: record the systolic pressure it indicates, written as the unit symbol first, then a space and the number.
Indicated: mmHg 171
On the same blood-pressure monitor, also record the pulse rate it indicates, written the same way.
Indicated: bpm 103
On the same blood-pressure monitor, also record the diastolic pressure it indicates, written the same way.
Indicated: mmHg 66
